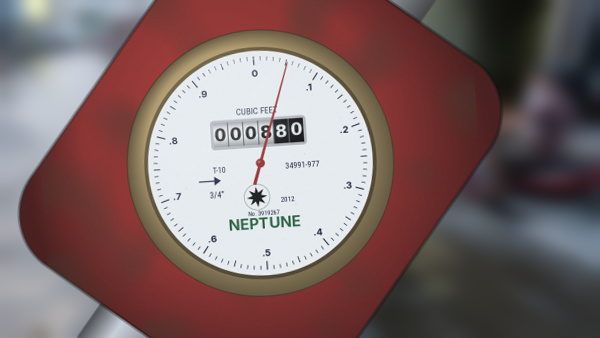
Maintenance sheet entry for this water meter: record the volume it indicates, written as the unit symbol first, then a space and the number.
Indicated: ft³ 880.05
